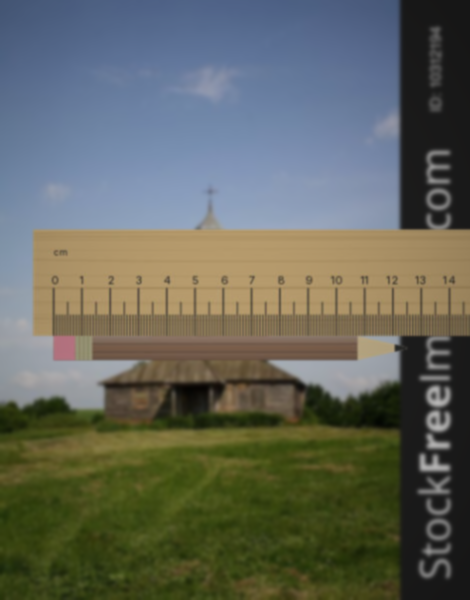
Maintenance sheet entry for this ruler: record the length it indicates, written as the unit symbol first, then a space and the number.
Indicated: cm 12.5
